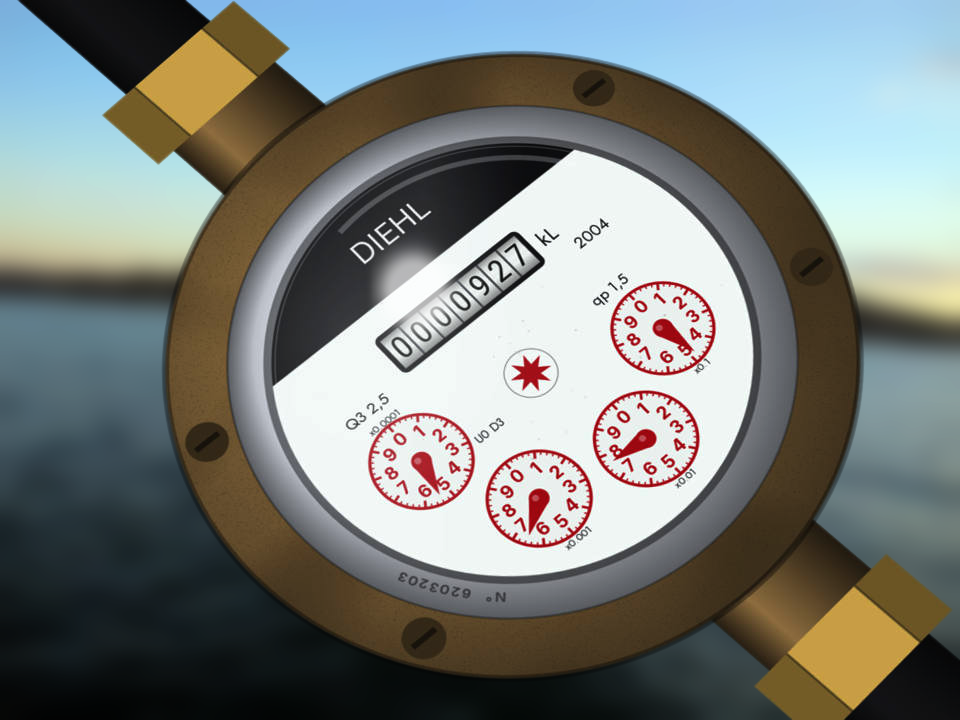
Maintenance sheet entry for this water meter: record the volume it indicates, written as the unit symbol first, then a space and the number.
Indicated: kL 927.4765
